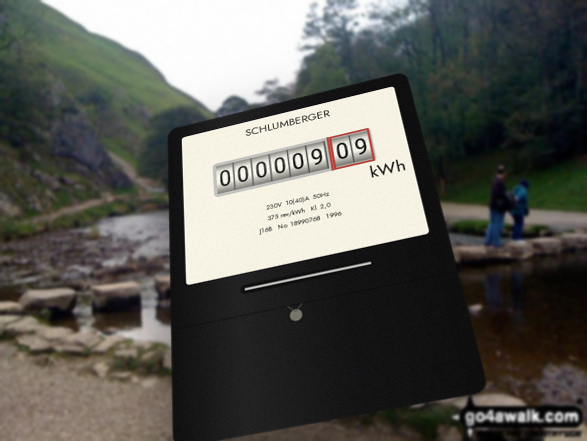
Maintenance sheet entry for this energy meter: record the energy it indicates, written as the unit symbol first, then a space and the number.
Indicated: kWh 9.09
